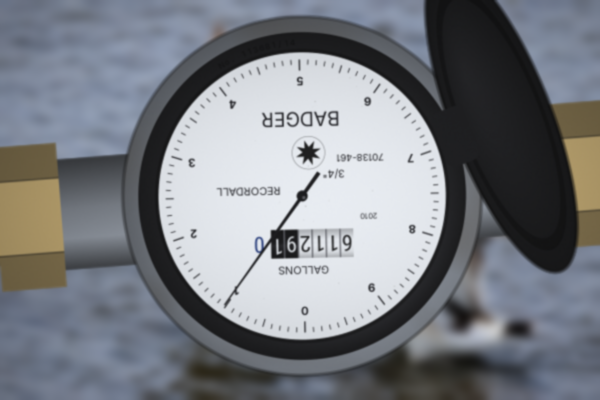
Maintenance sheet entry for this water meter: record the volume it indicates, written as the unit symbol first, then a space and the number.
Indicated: gal 6112911.0
